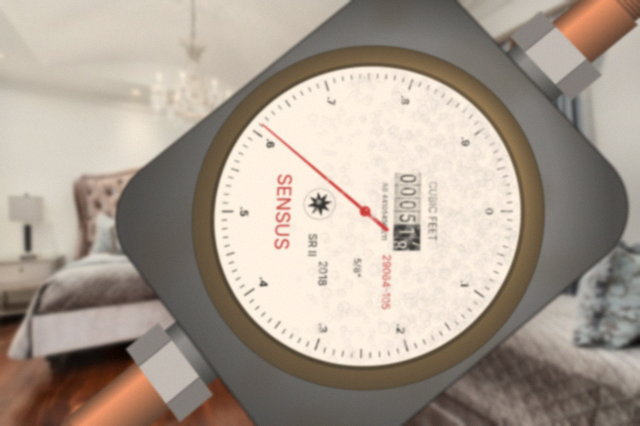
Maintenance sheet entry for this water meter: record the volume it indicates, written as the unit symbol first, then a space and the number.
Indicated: ft³ 517.61
